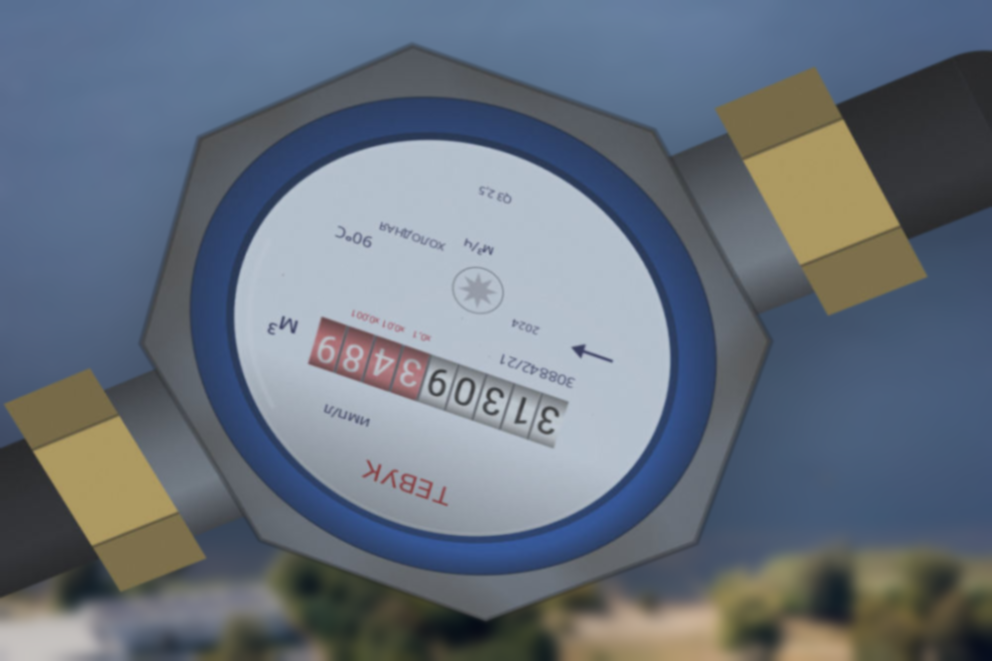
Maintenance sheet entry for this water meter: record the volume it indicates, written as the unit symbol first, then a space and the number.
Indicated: m³ 31309.3489
